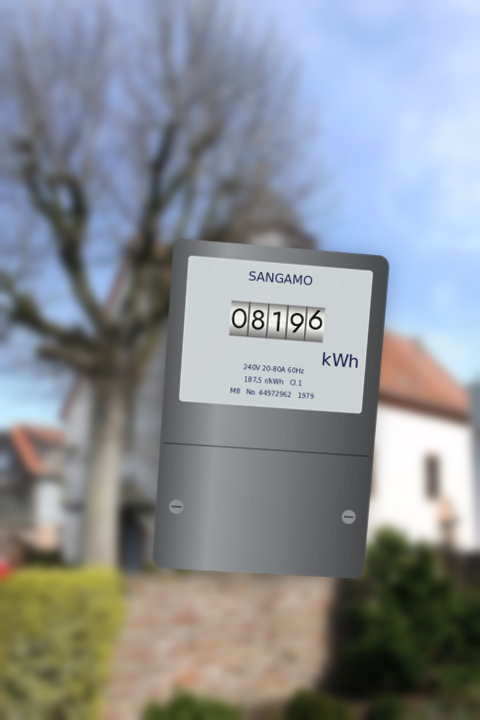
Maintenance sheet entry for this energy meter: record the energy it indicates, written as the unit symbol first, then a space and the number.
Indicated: kWh 8196
